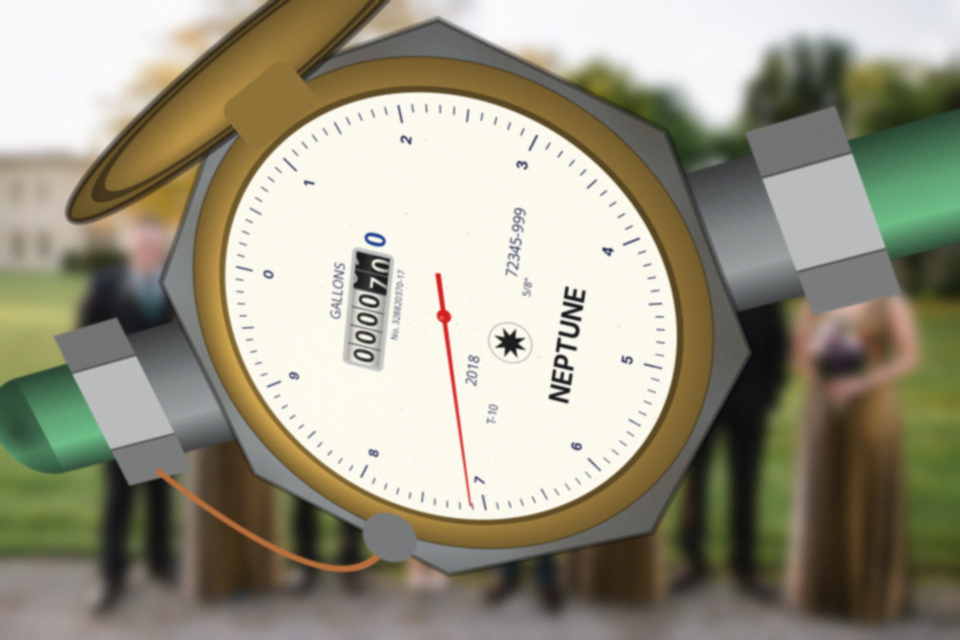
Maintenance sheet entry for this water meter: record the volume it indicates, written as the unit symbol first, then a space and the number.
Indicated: gal 697.1
